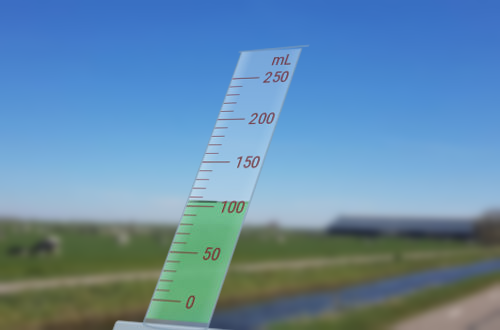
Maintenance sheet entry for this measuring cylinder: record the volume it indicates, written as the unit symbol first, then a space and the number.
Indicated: mL 105
